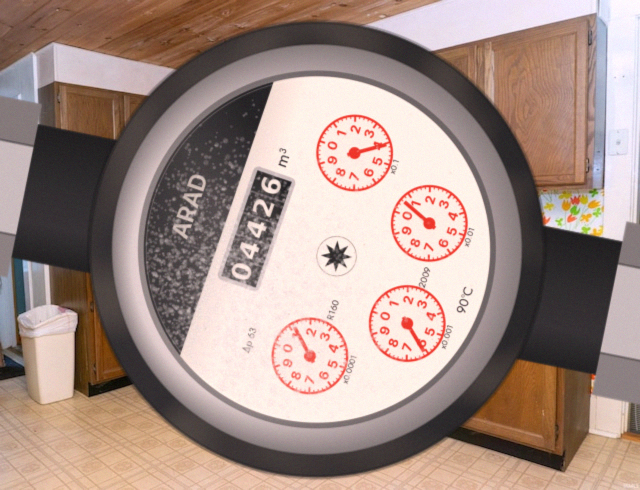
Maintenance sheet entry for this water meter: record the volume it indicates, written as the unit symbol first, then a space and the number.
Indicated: m³ 4426.4061
